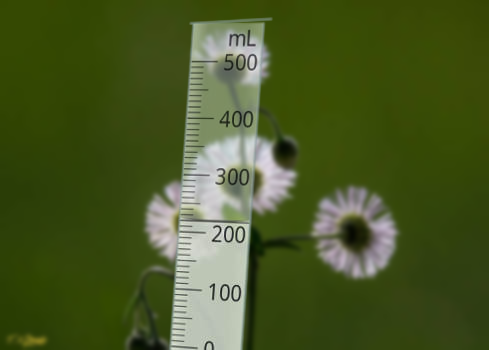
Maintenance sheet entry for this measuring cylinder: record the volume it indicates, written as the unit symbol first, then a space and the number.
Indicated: mL 220
